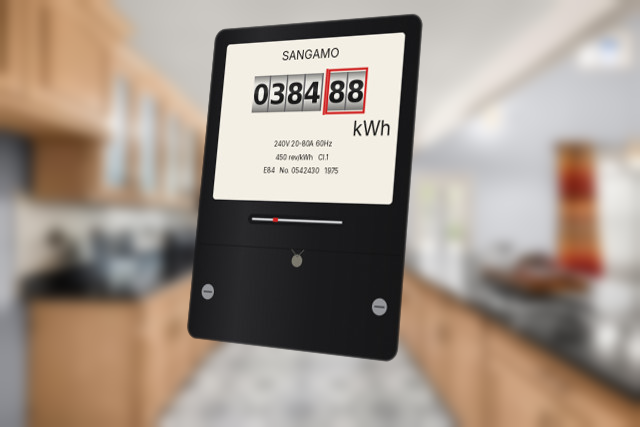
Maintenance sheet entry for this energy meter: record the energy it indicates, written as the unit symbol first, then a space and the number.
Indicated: kWh 384.88
